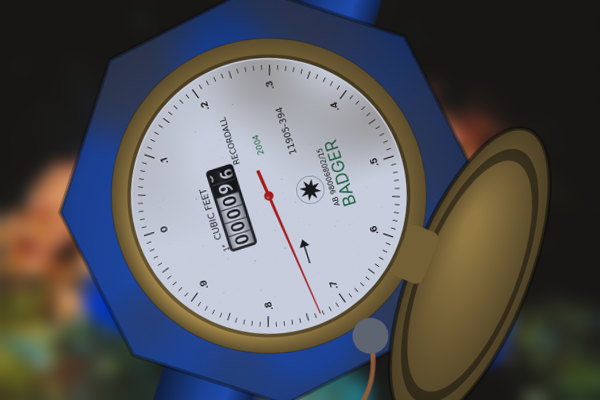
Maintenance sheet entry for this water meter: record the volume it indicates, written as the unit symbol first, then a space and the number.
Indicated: ft³ 95.73
